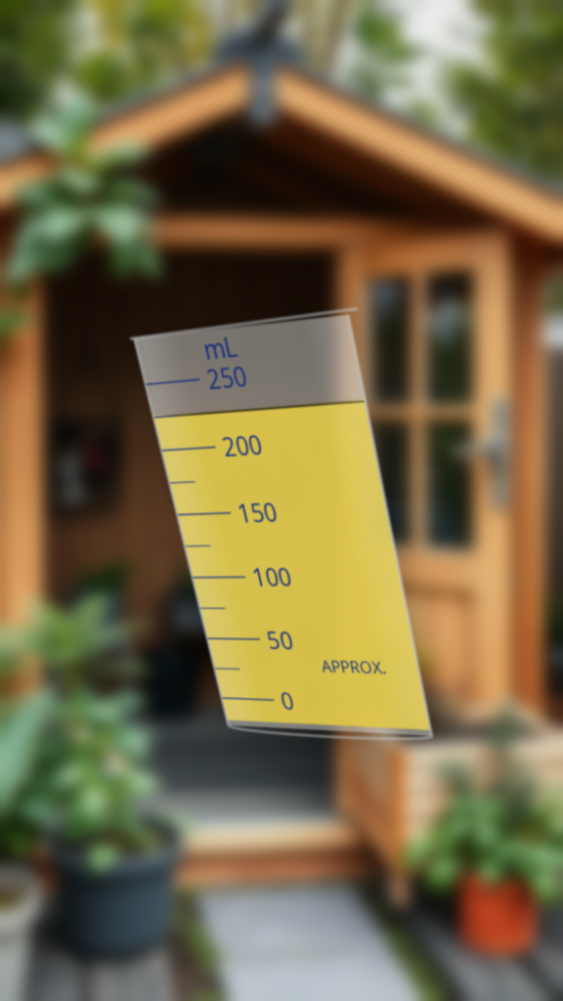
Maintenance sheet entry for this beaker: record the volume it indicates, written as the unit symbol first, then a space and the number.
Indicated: mL 225
